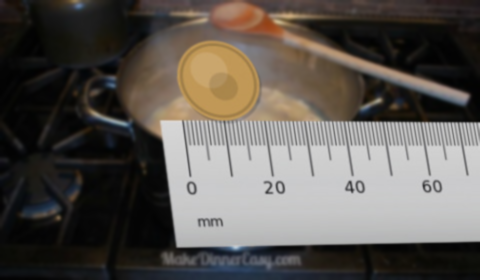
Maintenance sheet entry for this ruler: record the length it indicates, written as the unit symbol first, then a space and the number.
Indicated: mm 20
